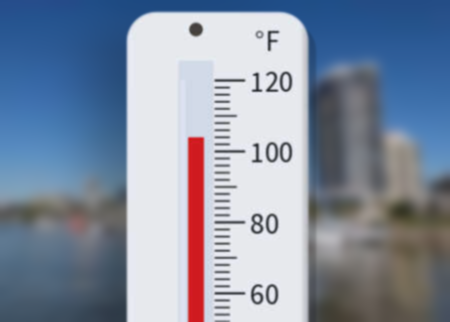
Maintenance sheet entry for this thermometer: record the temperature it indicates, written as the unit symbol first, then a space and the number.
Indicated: °F 104
